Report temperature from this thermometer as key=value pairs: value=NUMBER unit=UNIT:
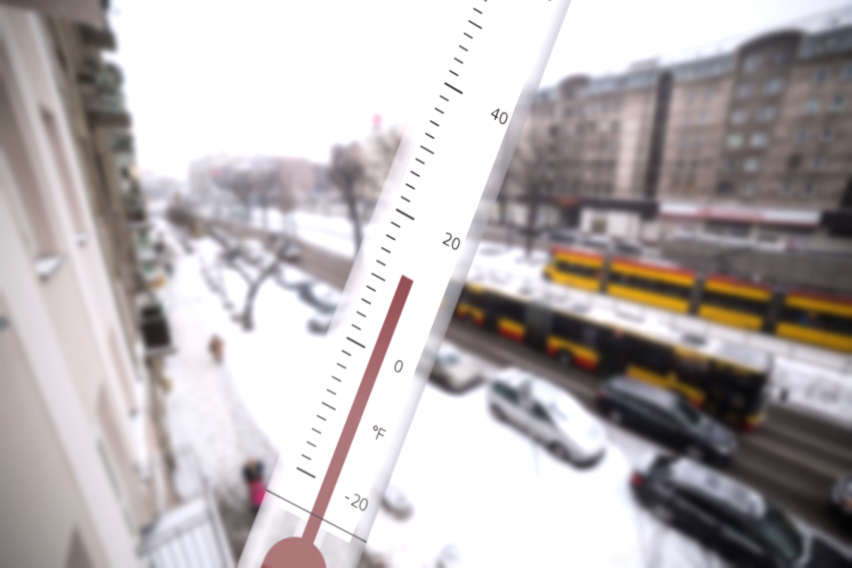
value=12 unit=°F
